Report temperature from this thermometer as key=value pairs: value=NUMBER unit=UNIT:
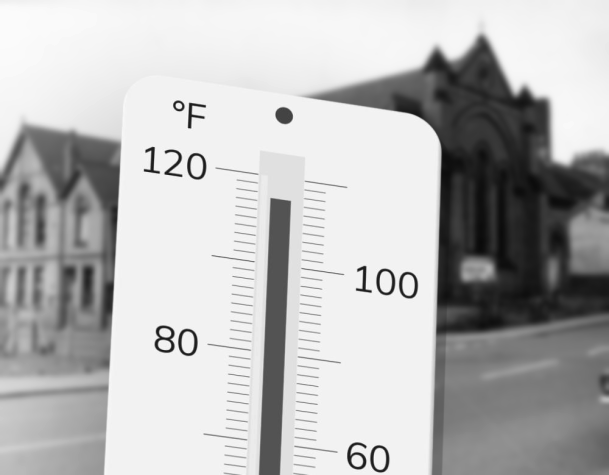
value=115 unit=°F
